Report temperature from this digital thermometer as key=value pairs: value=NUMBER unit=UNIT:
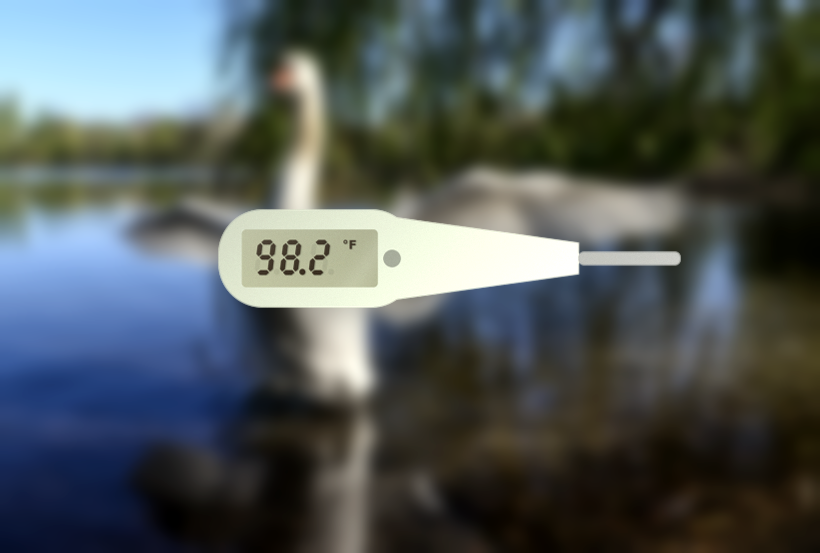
value=98.2 unit=°F
